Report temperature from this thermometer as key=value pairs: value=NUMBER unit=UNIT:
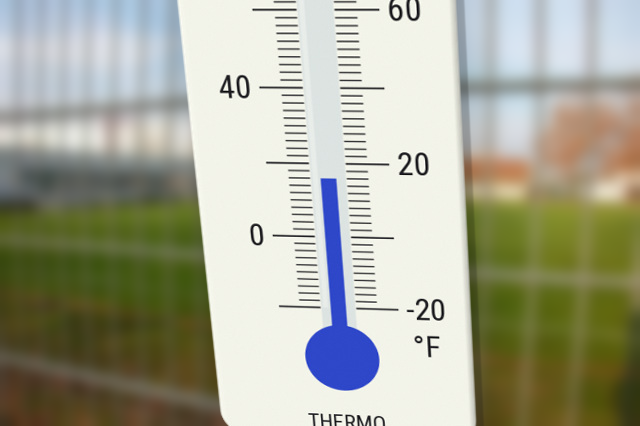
value=16 unit=°F
